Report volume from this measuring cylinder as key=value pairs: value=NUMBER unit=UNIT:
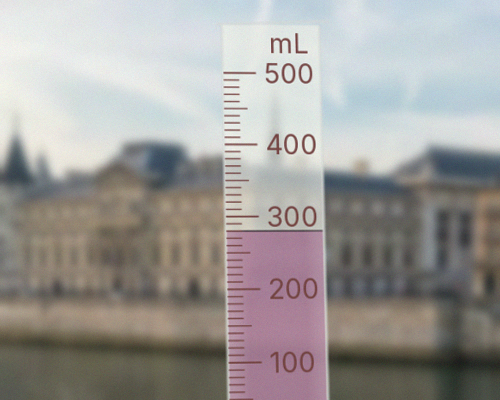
value=280 unit=mL
